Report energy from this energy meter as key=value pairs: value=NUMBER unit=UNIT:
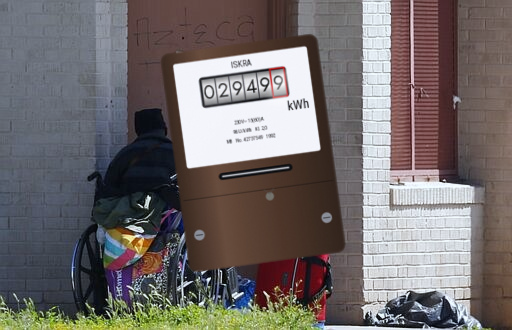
value=2949.9 unit=kWh
